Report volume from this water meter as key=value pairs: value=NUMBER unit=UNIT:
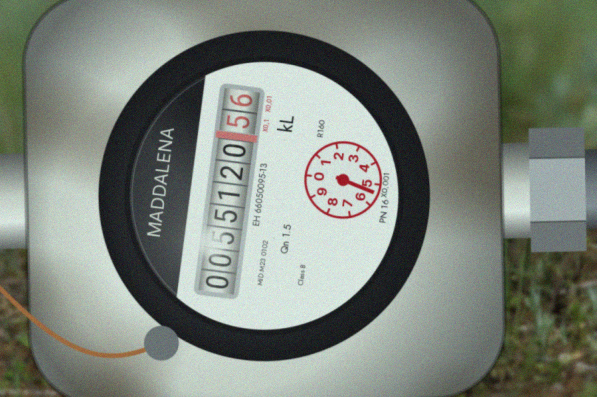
value=55120.565 unit=kL
